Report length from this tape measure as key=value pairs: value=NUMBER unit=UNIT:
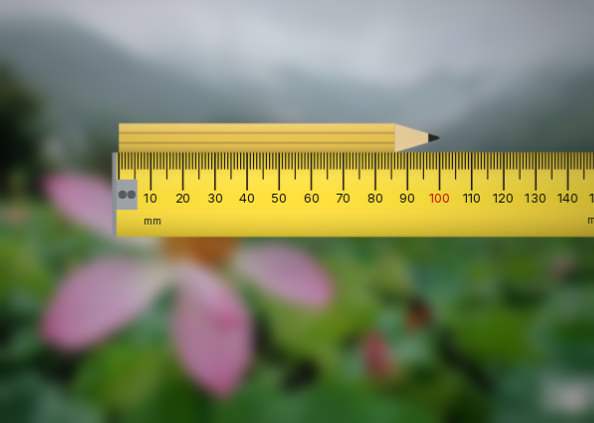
value=100 unit=mm
